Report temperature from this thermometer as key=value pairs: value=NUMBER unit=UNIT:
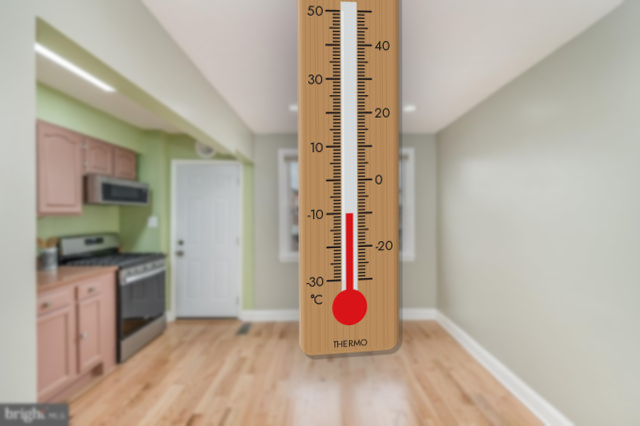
value=-10 unit=°C
